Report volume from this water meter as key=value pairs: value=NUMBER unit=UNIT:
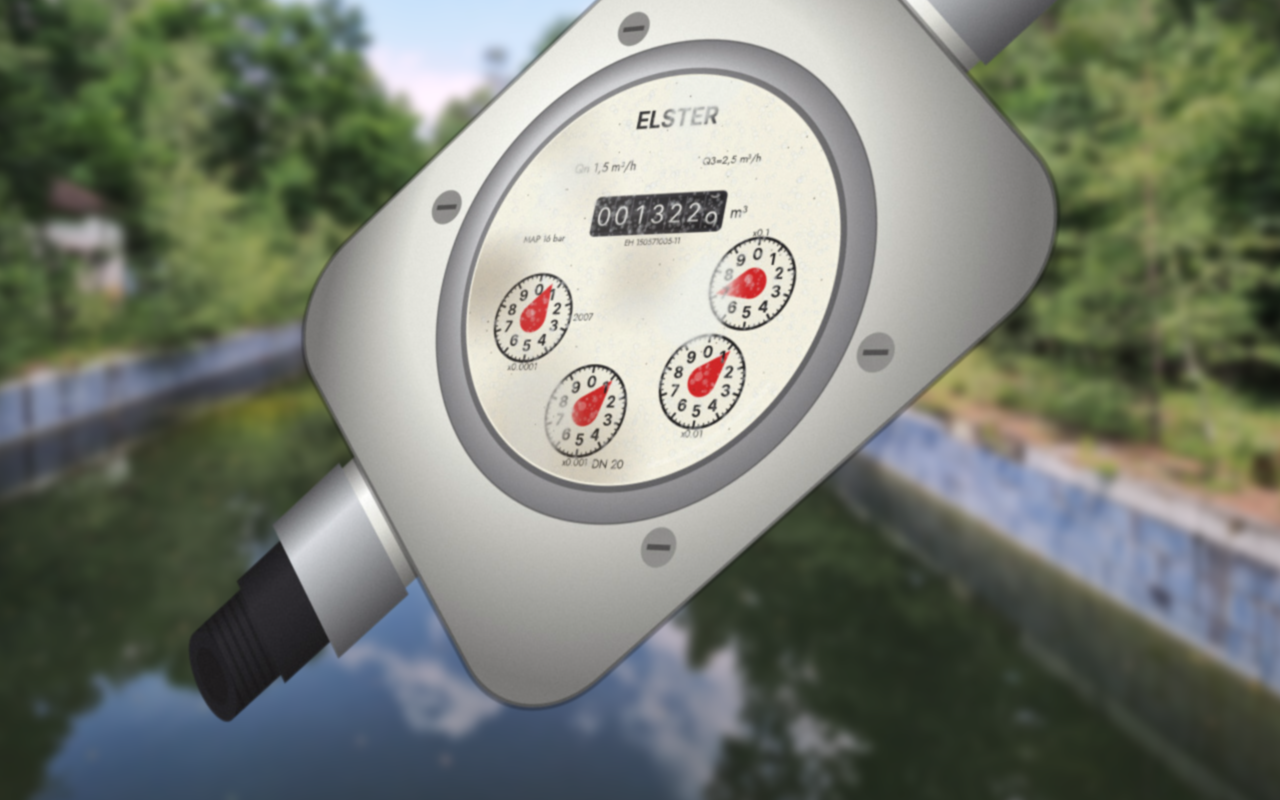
value=13228.7110 unit=m³
